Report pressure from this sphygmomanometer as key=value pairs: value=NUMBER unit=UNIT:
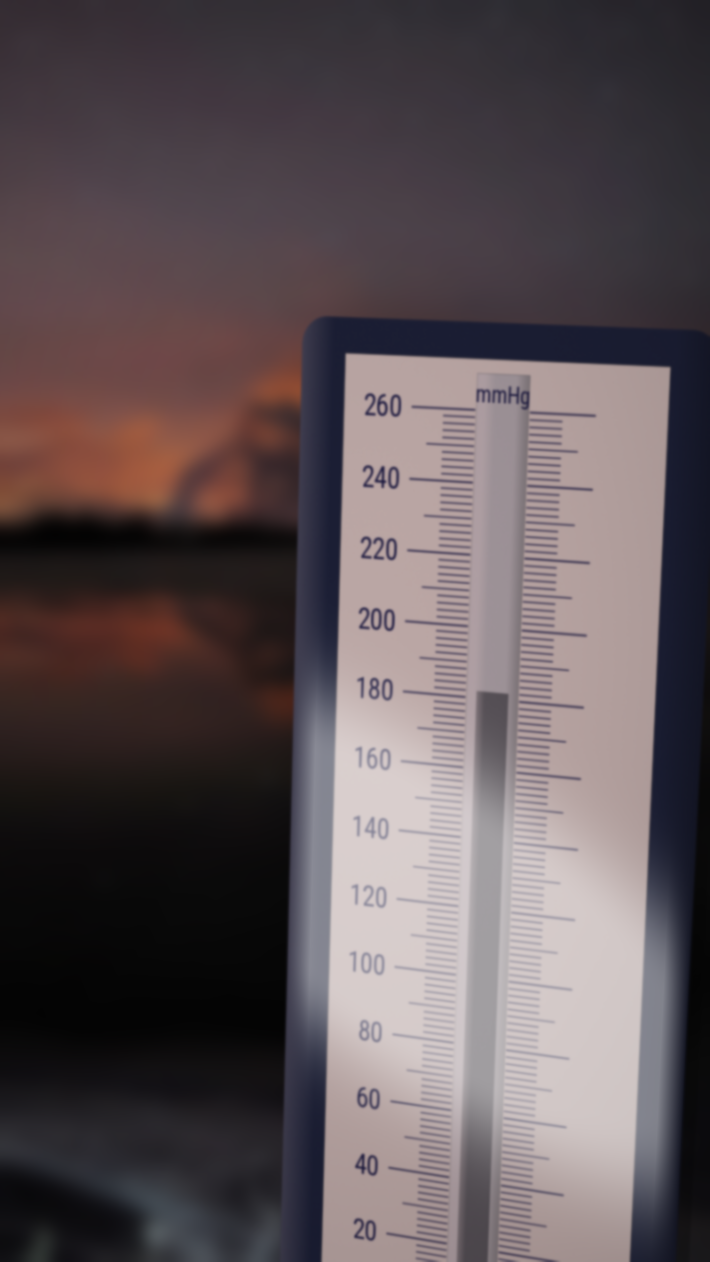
value=182 unit=mmHg
